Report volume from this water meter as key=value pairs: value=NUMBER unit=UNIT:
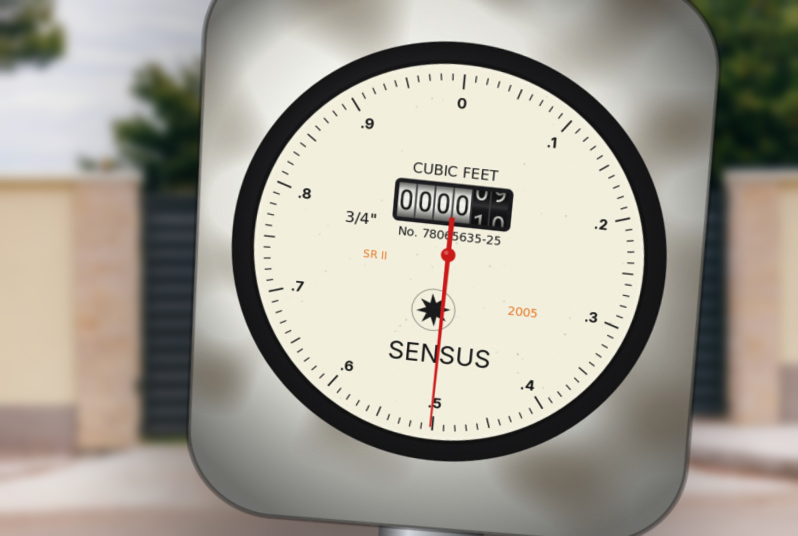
value=9.50 unit=ft³
